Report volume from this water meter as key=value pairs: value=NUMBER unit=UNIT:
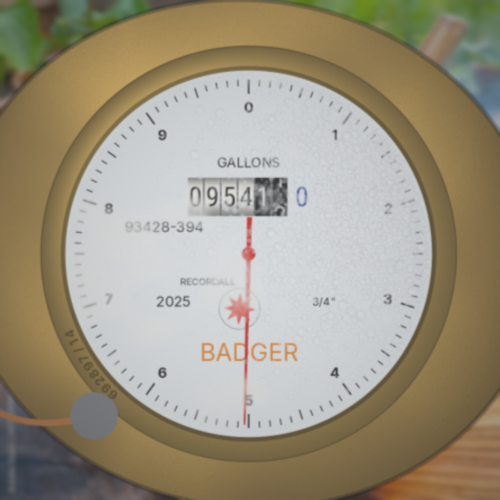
value=954115.0 unit=gal
